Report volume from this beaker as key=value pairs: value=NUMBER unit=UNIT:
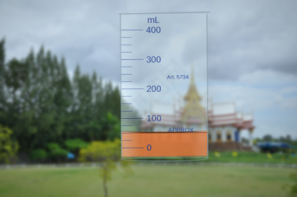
value=50 unit=mL
